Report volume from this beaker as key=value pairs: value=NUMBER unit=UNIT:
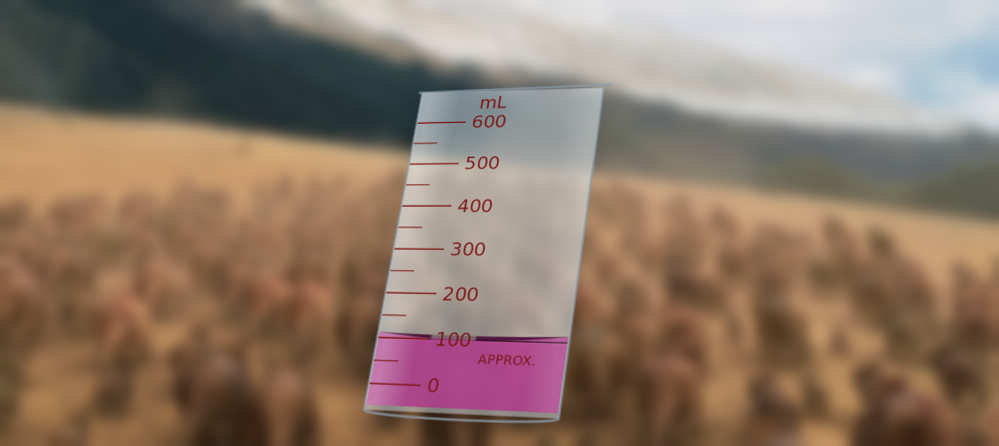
value=100 unit=mL
